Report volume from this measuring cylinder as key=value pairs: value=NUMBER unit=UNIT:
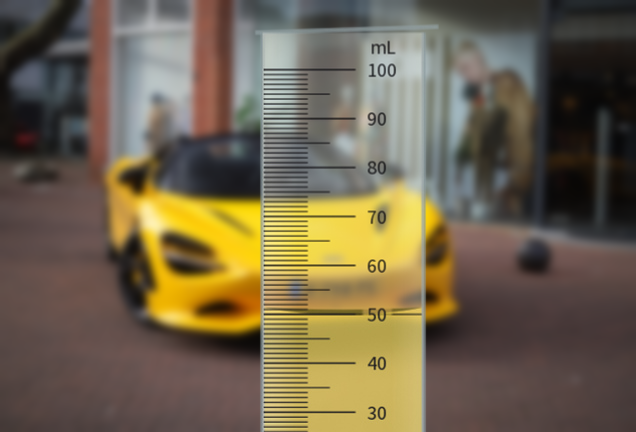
value=50 unit=mL
